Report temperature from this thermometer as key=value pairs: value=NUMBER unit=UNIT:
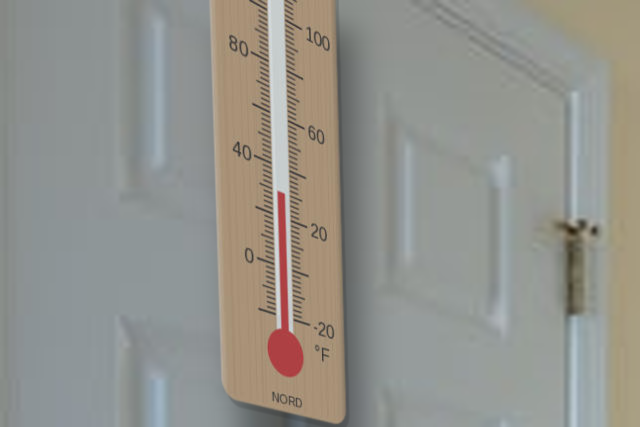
value=30 unit=°F
